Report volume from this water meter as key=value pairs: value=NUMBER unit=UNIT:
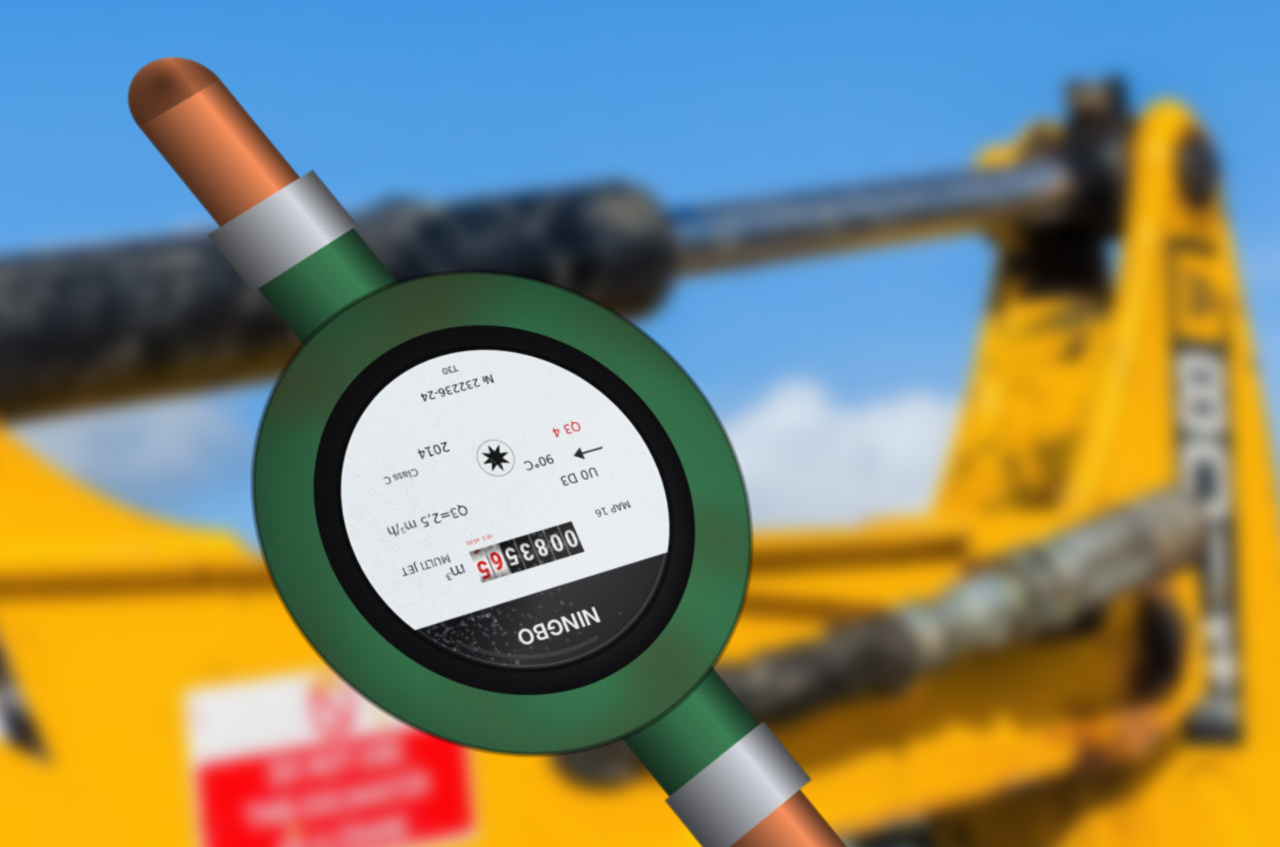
value=835.65 unit=m³
